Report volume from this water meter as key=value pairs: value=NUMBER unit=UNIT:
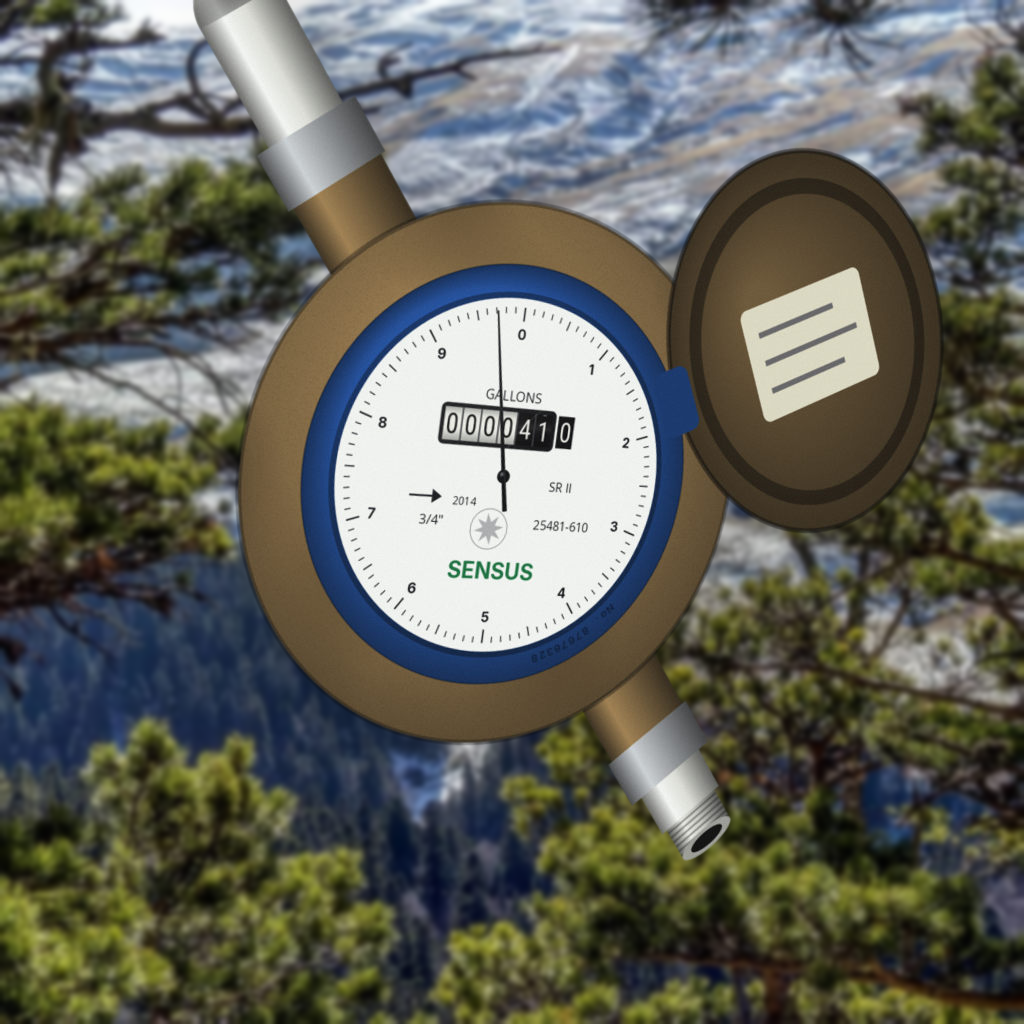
value=409.7 unit=gal
